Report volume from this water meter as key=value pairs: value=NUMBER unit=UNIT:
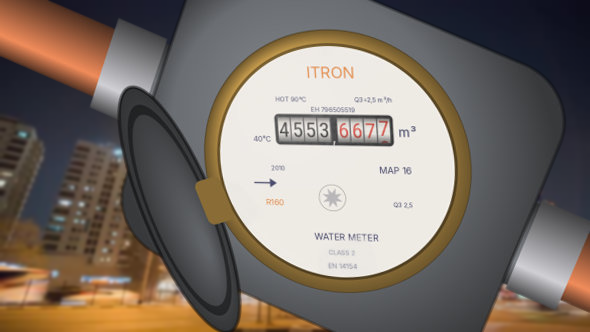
value=4553.6677 unit=m³
